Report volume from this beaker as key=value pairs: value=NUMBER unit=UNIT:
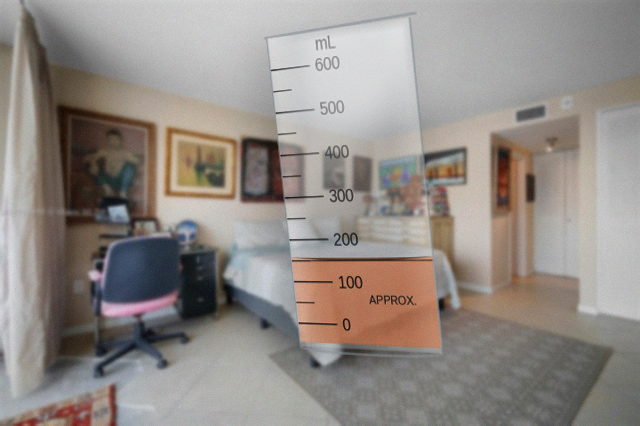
value=150 unit=mL
